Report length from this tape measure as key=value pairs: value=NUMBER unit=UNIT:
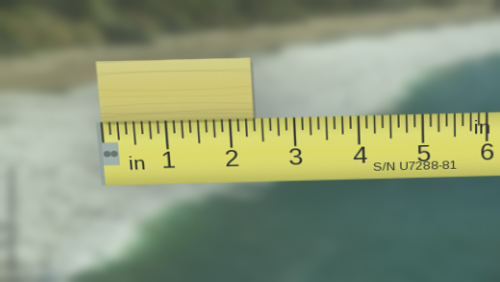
value=2.375 unit=in
